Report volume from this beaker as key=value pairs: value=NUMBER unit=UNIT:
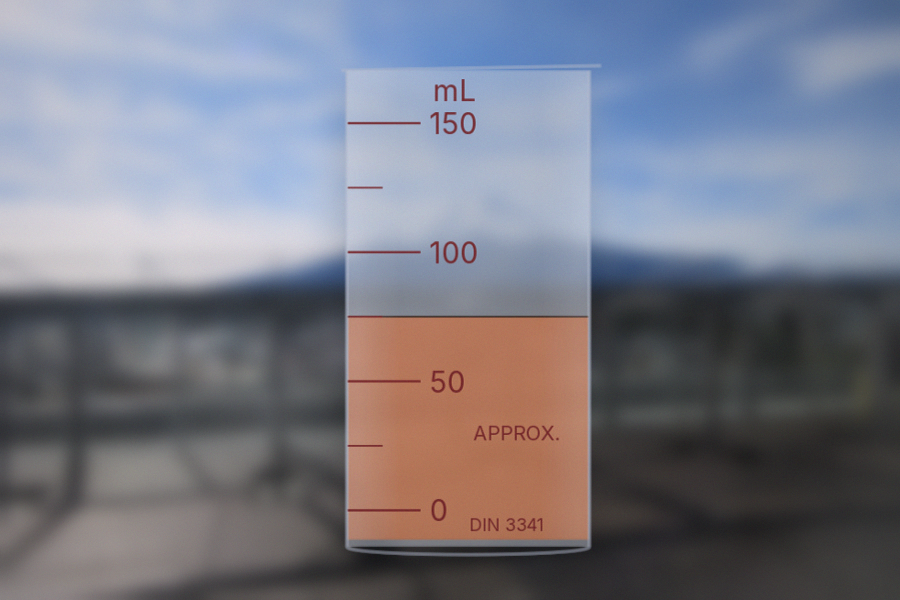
value=75 unit=mL
